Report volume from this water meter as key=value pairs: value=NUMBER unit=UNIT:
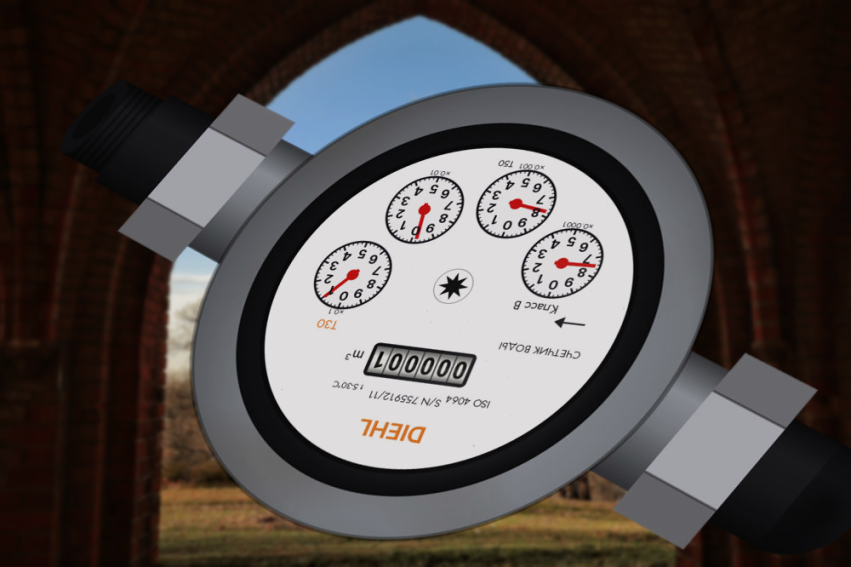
value=1.0977 unit=m³
